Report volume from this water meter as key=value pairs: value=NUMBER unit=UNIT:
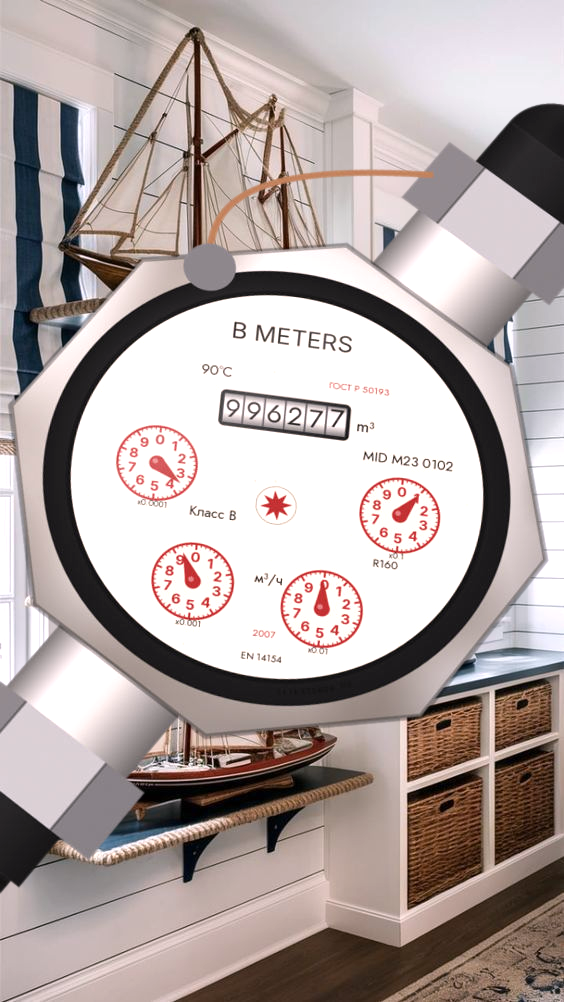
value=996277.0993 unit=m³
